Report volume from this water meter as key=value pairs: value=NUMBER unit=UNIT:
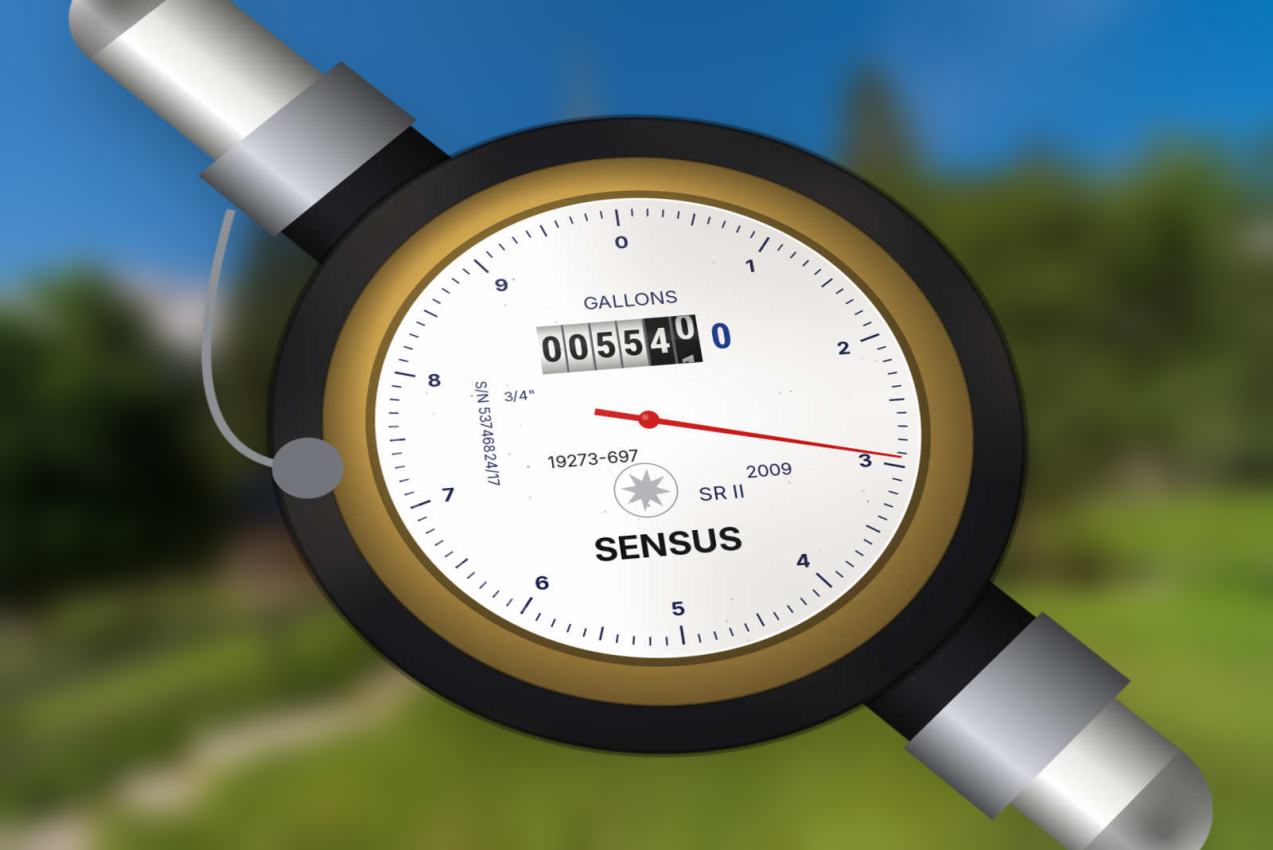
value=55402.9 unit=gal
